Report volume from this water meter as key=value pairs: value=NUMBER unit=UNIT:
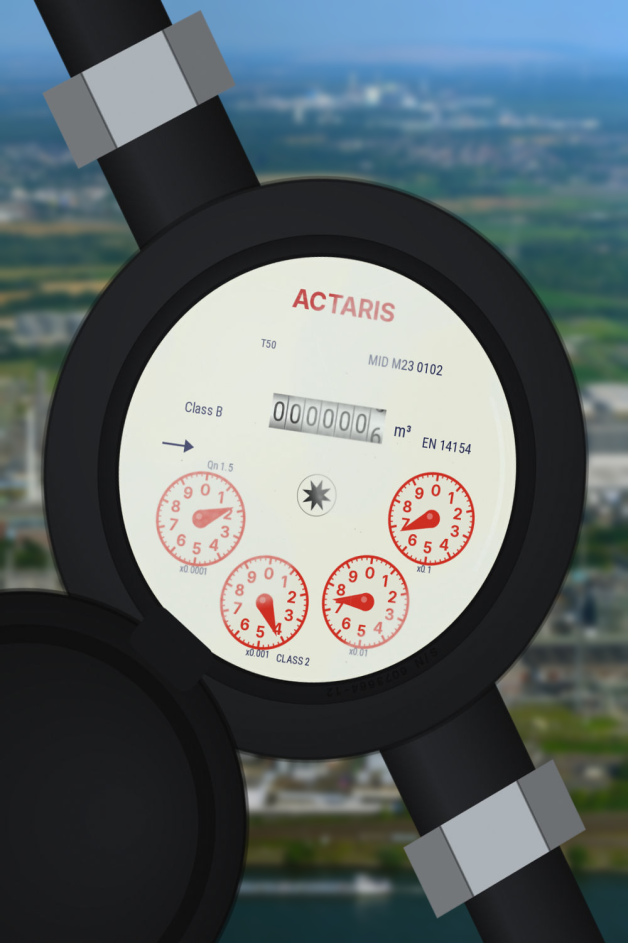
value=5.6741 unit=m³
